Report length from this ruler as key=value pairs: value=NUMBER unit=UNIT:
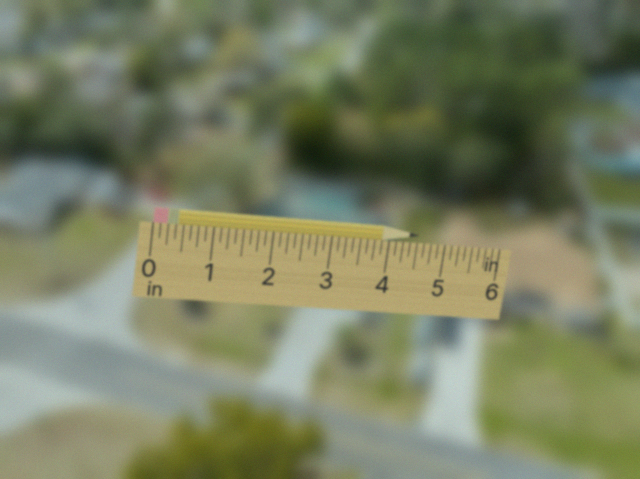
value=4.5 unit=in
